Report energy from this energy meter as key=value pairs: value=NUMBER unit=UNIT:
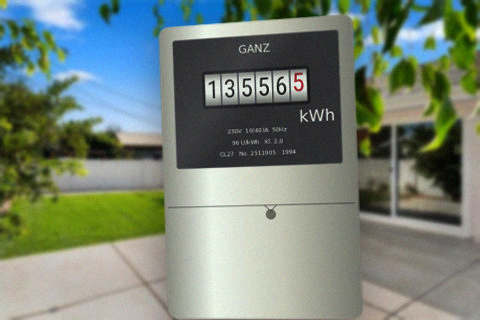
value=13556.5 unit=kWh
